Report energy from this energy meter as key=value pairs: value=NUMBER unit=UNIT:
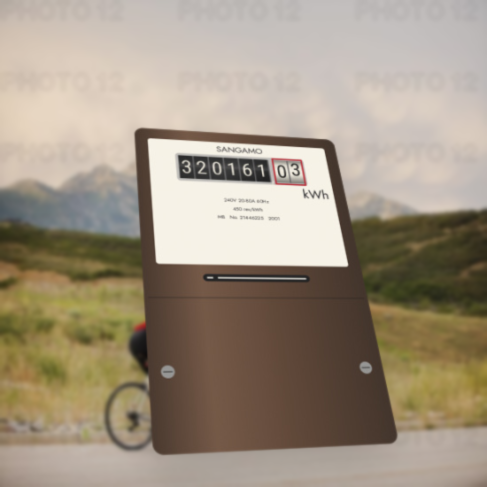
value=320161.03 unit=kWh
